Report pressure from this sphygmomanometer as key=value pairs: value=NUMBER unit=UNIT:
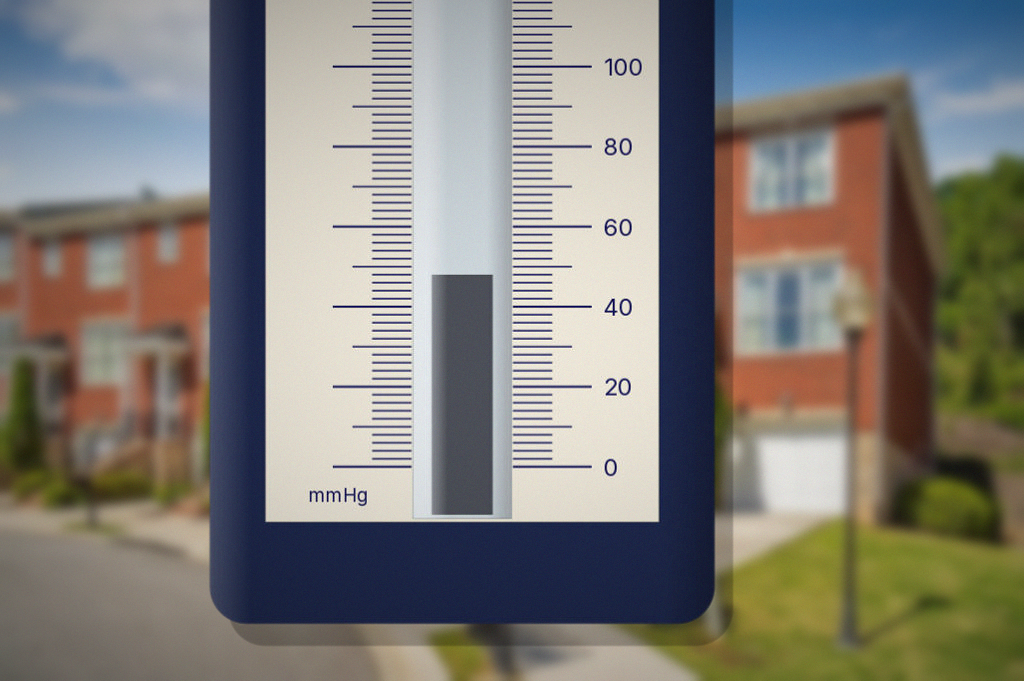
value=48 unit=mmHg
